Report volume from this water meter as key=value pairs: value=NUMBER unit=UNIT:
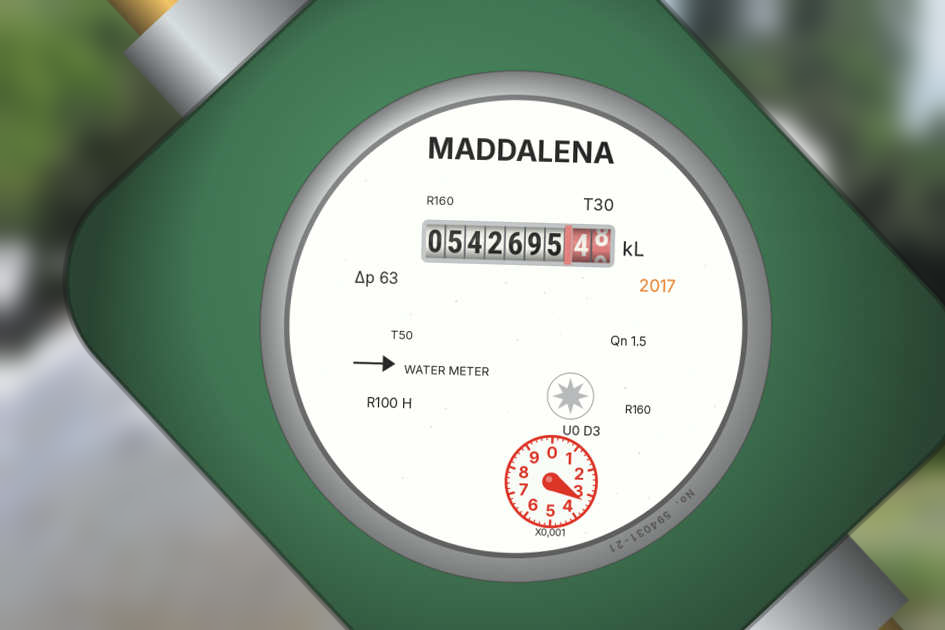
value=542695.483 unit=kL
